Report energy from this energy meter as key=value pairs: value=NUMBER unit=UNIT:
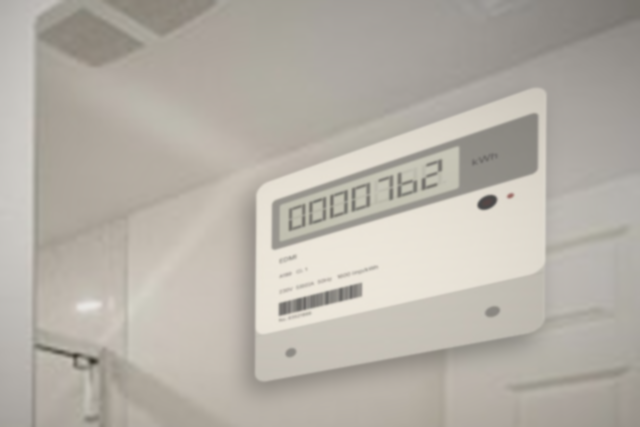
value=762 unit=kWh
